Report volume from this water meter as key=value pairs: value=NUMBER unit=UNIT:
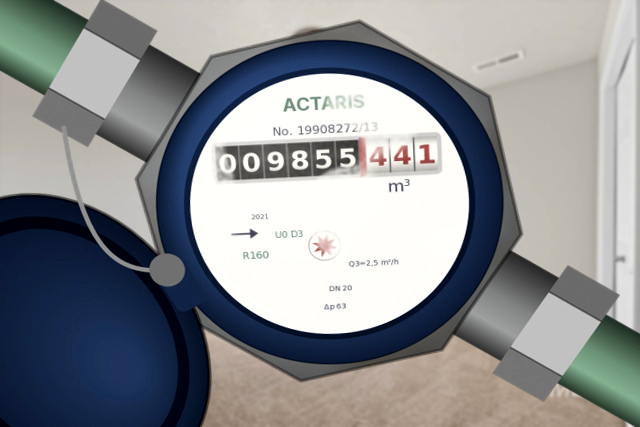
value=9855.441 unit=m³
